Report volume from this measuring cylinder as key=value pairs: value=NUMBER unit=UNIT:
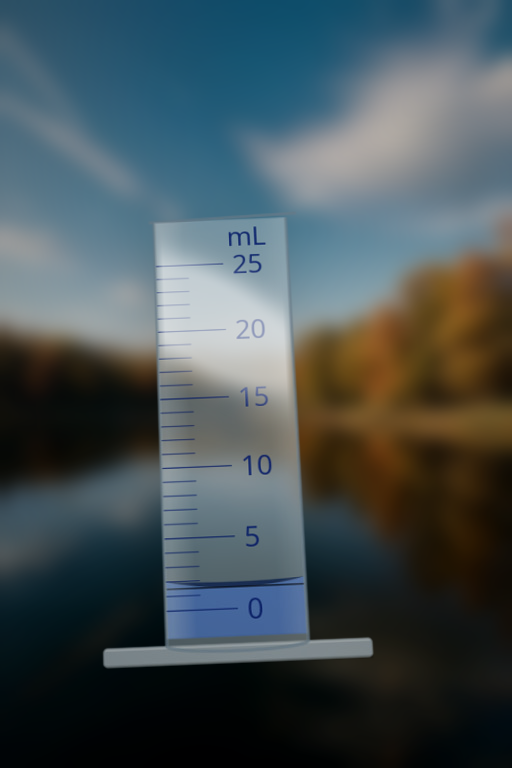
value=1.5 unit=mL
